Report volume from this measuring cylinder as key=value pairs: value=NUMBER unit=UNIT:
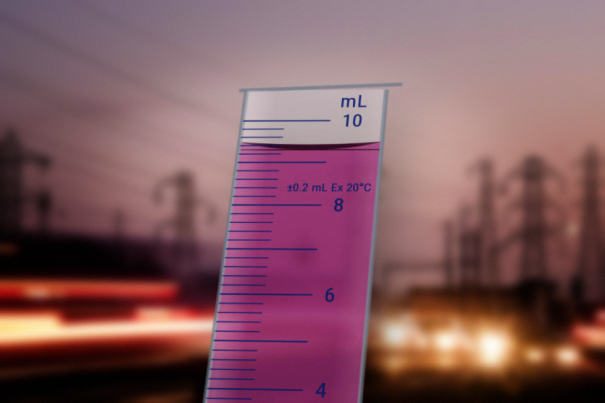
value=9.3 unit=mL
